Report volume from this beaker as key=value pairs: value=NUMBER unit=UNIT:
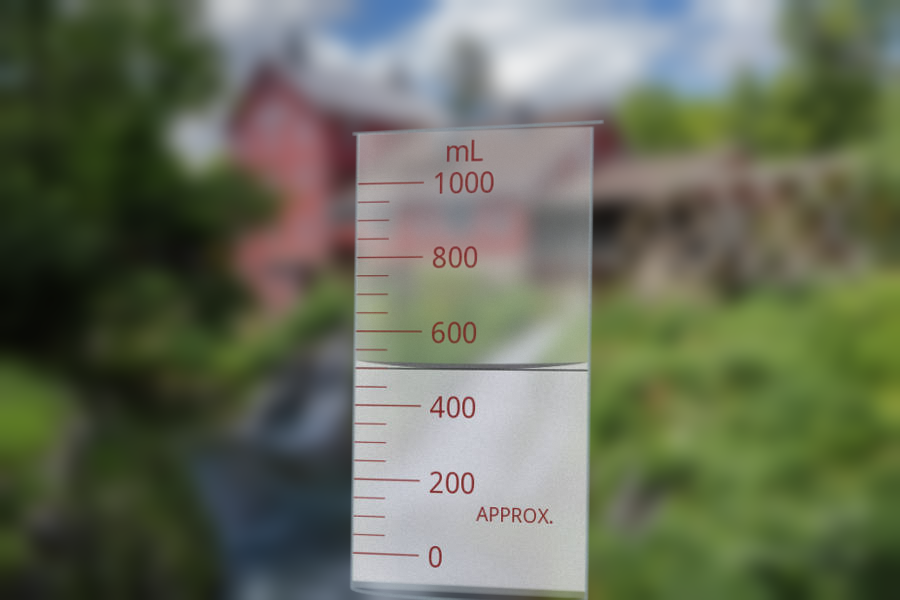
value=500 unit=mL
